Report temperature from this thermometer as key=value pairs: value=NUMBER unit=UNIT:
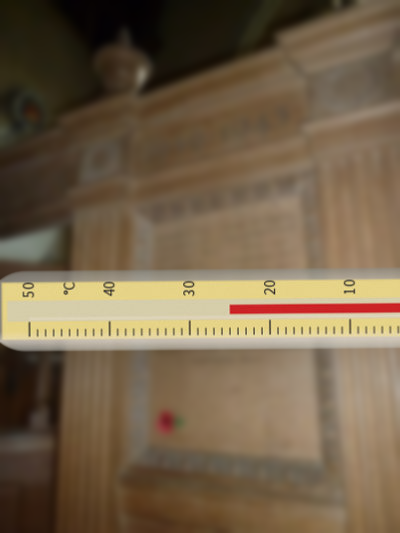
value=25 unit=°C
